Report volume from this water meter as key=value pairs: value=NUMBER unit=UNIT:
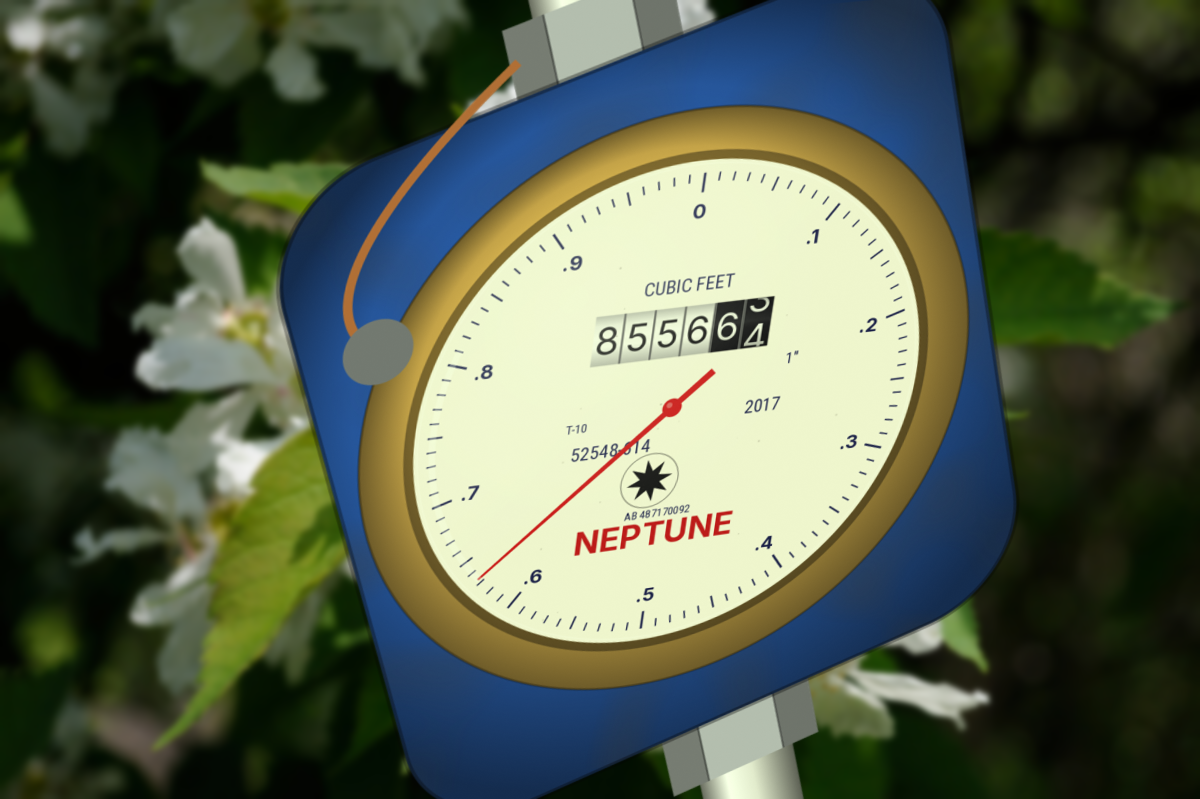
value=855663.63 unit=ft³
